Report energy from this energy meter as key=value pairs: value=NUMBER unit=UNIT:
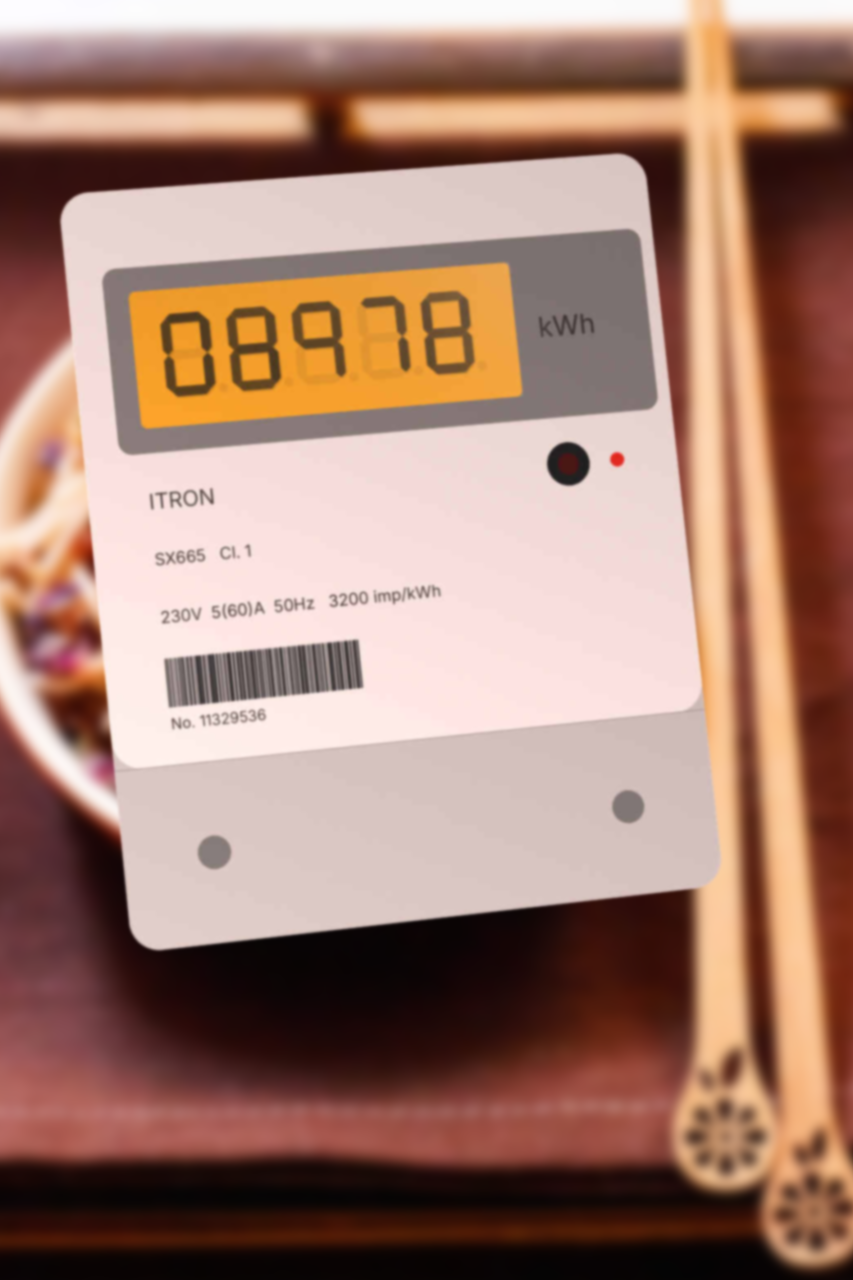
value=8978 unit=kWh
